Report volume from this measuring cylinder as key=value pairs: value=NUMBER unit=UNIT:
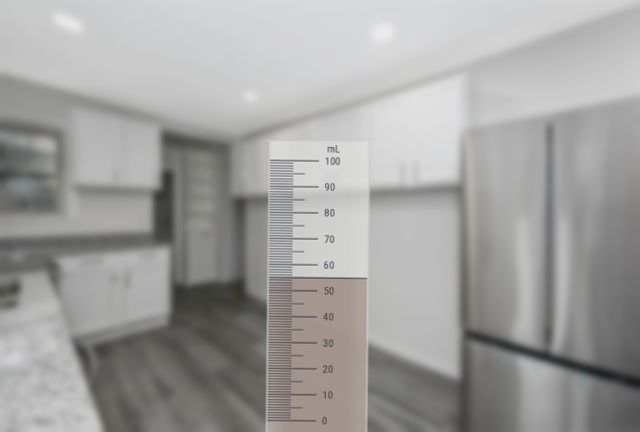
value=55 unit=mL
